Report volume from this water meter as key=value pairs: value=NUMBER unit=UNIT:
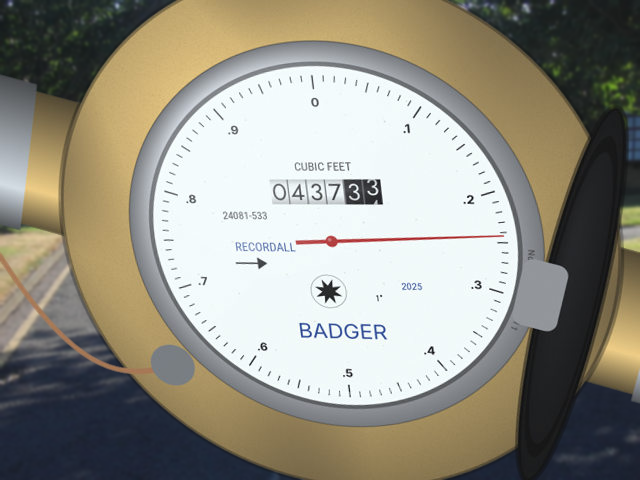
value=43733.24 unit=ft³
